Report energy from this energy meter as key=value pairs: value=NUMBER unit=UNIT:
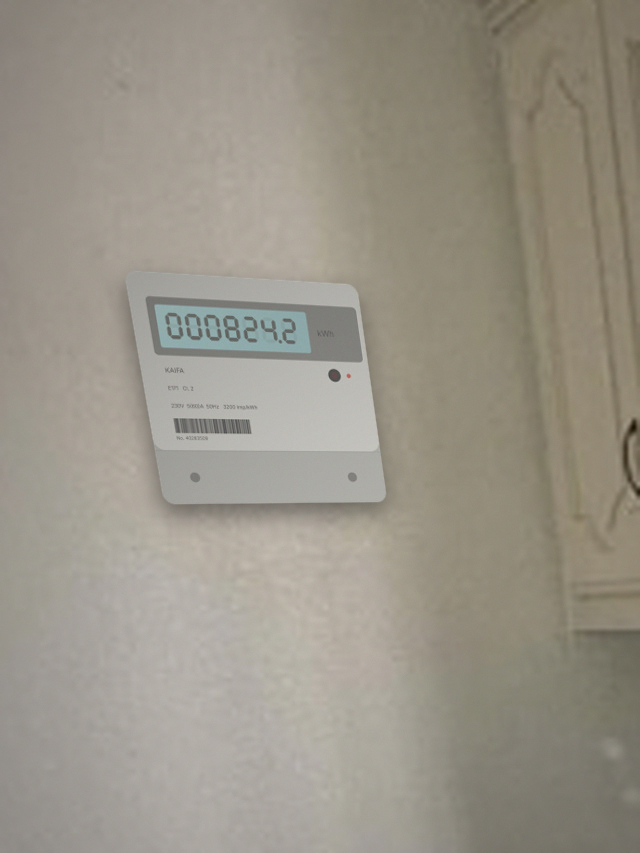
value=824.2 unit=kWh
